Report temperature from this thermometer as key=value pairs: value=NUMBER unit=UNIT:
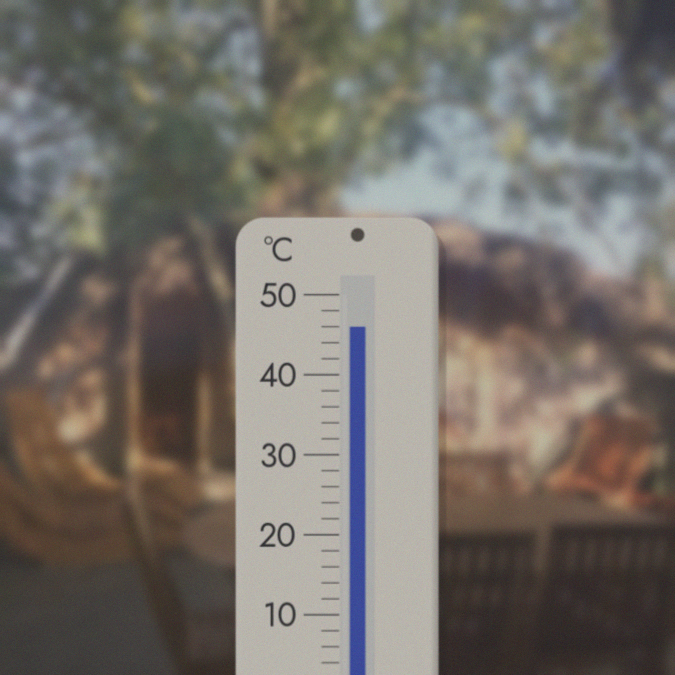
value=46 unit=°C
